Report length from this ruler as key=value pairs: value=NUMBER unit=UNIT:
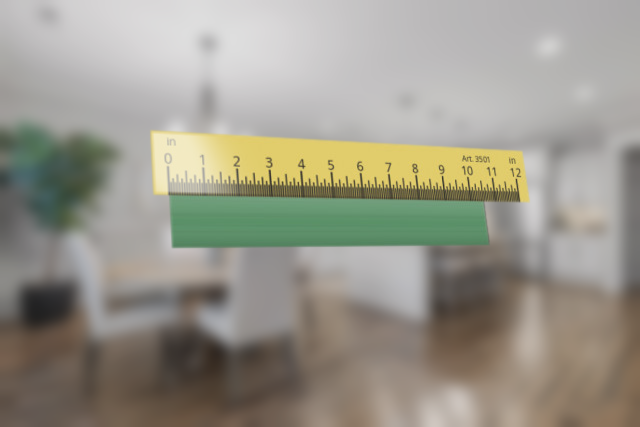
value=10.5 unit=in
